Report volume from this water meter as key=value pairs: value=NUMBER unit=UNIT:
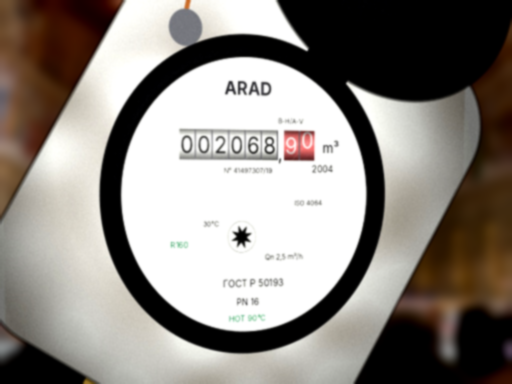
value=2068.90 unit=m³
